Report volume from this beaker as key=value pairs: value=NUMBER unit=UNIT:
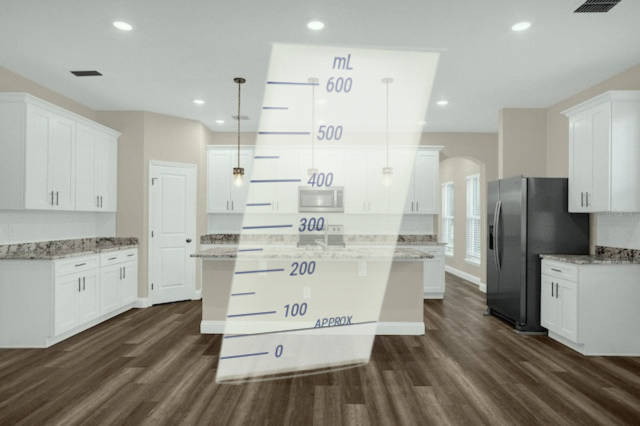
value=50 unit=mL
